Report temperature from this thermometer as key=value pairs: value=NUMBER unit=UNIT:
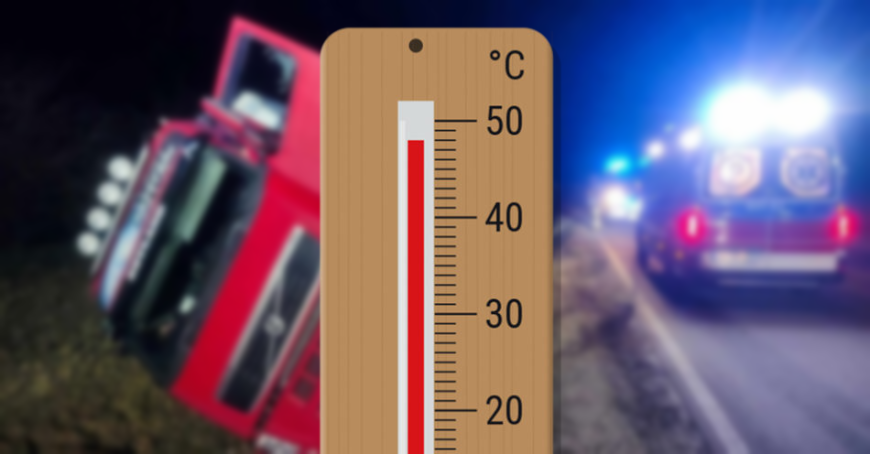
value=48 unit=°C
